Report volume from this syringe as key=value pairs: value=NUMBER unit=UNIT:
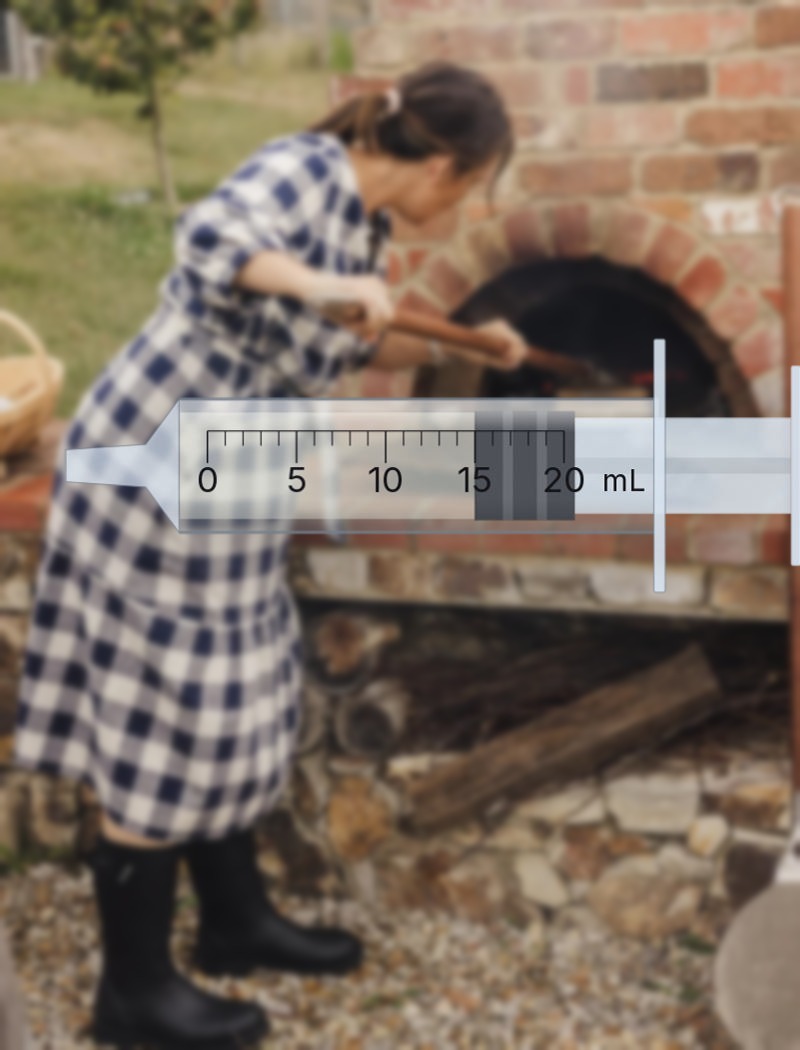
value=15 unit=mL
